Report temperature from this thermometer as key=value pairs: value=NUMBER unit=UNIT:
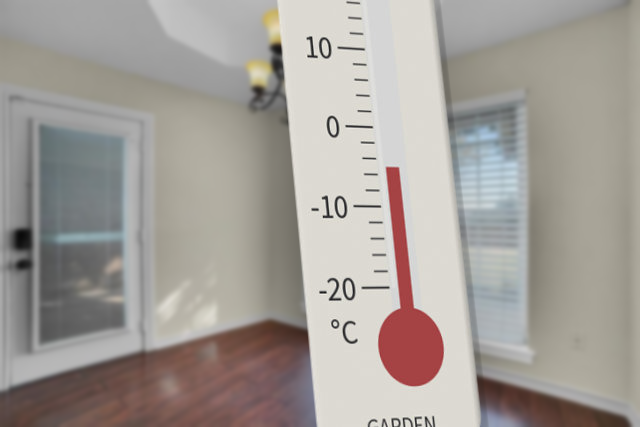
value=-5 unit=°C
